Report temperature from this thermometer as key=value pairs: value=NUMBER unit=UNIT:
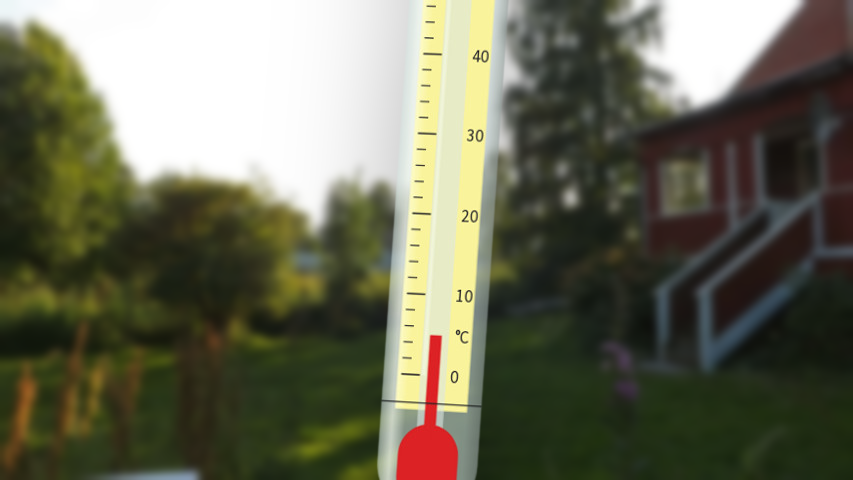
value=5 unit=°C
